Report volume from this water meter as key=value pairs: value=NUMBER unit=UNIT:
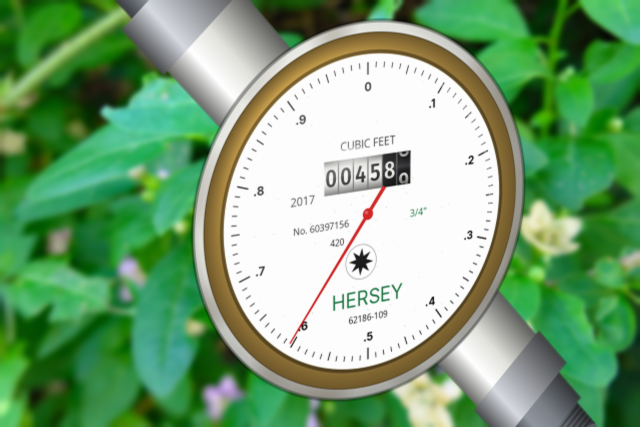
value=4588.60 unit=ft³
